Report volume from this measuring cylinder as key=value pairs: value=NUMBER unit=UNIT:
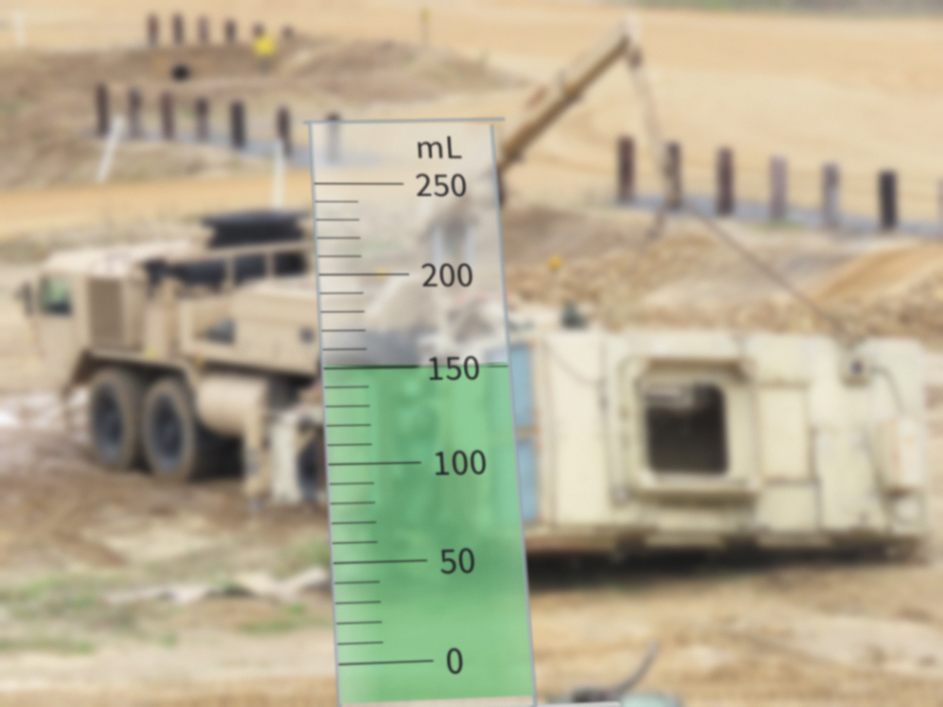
value=150 unit=mL
